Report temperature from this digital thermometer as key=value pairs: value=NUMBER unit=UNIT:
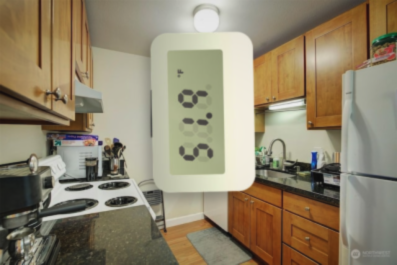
value=51.9 unit=°F
